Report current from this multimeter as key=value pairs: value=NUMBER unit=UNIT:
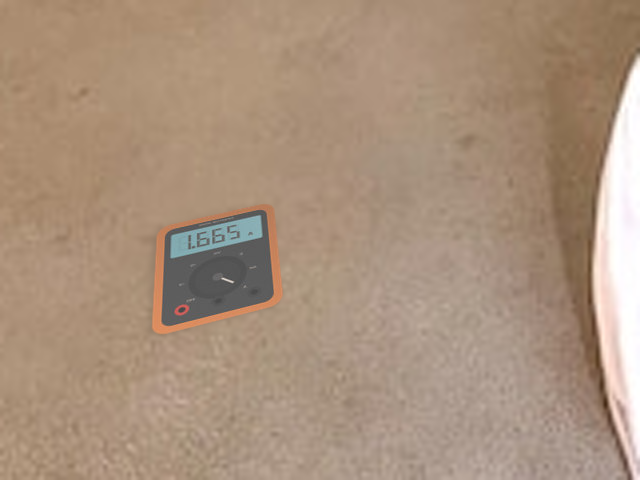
value=1.665 unit=A
